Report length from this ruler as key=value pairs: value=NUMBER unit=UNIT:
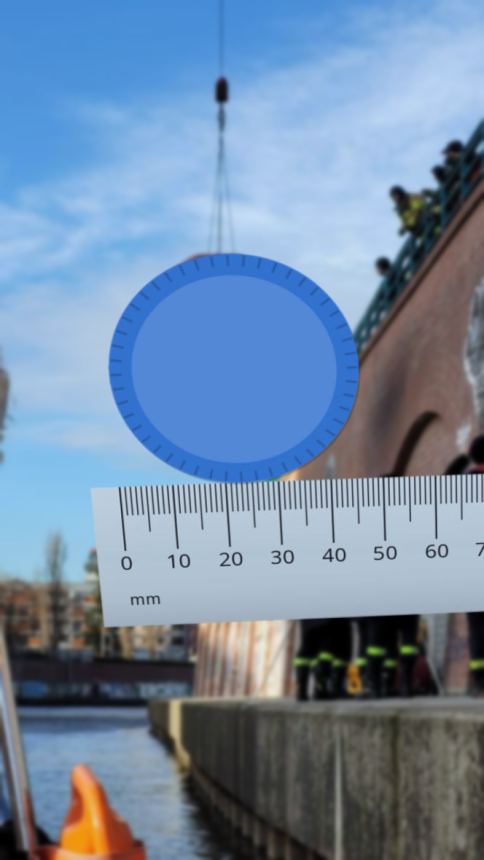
value=46 unit=mm
